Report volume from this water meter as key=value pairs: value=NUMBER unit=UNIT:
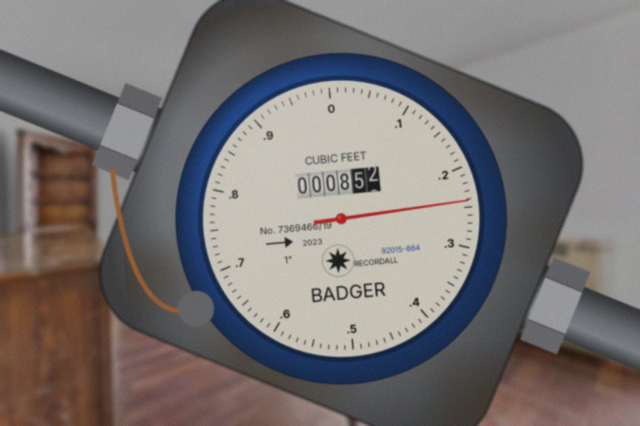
value=852.24 unit=ft³
